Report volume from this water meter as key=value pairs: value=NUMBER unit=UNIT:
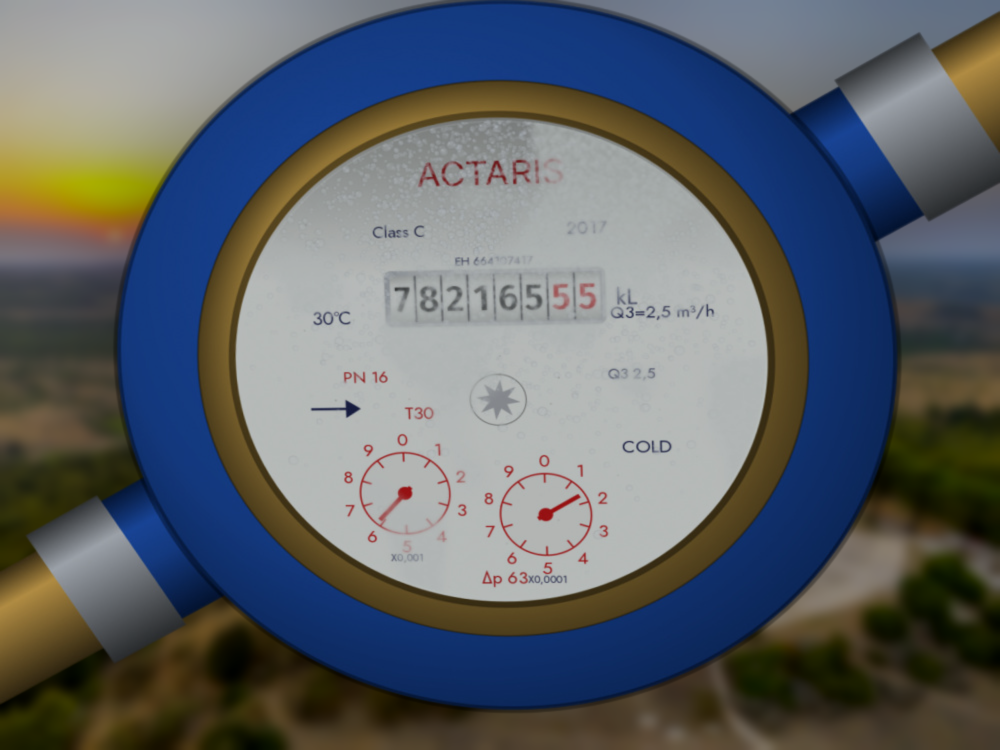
value=782165.5561 unit=kL
